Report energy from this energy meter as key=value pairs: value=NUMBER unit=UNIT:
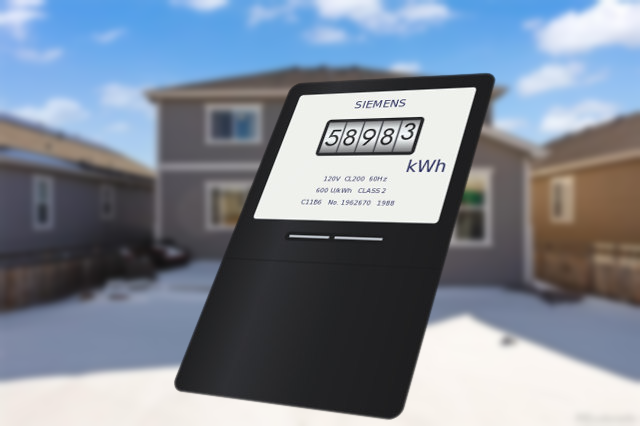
value=58983 unit=kWh
